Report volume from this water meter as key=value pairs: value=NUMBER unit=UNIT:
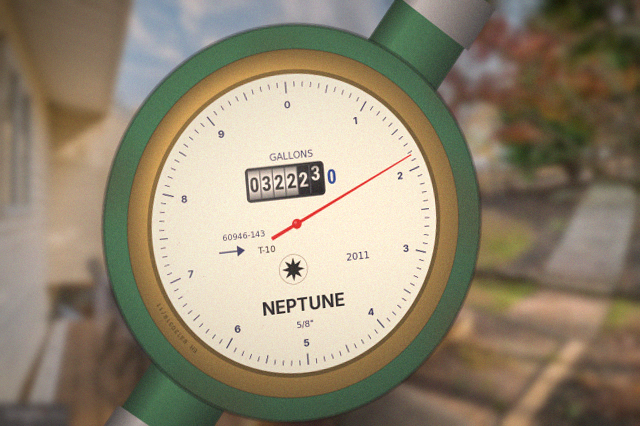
value=322231.8 unit=gal
